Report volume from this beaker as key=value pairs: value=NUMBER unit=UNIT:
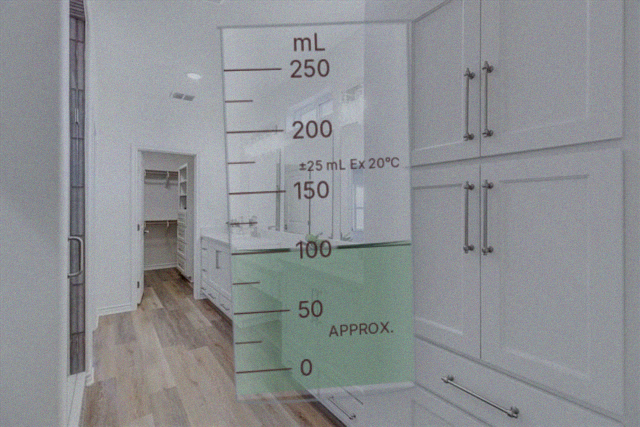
value=100 unit=mL
